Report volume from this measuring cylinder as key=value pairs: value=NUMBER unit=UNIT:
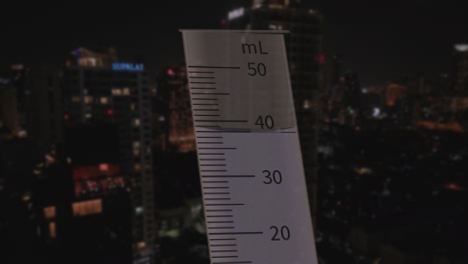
value=38 unit=mL
